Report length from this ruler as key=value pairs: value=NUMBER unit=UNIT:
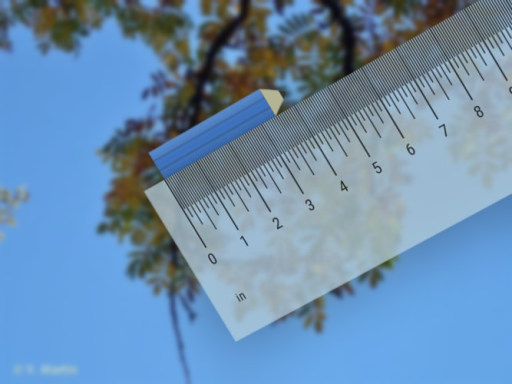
value=4 unit=in
